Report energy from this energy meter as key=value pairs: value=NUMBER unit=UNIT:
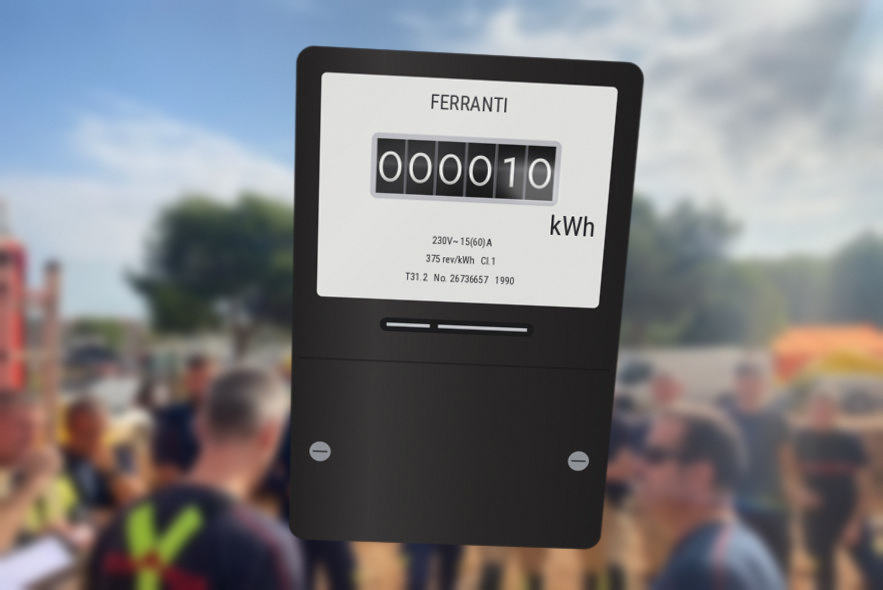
value=10 unit=kWh
